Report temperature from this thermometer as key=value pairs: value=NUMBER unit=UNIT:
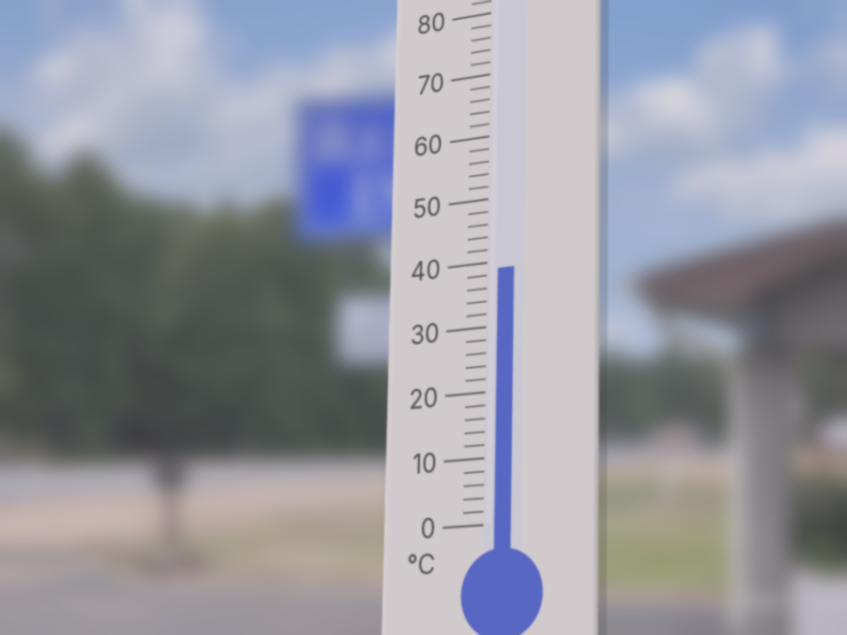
value=39 unit=°C
